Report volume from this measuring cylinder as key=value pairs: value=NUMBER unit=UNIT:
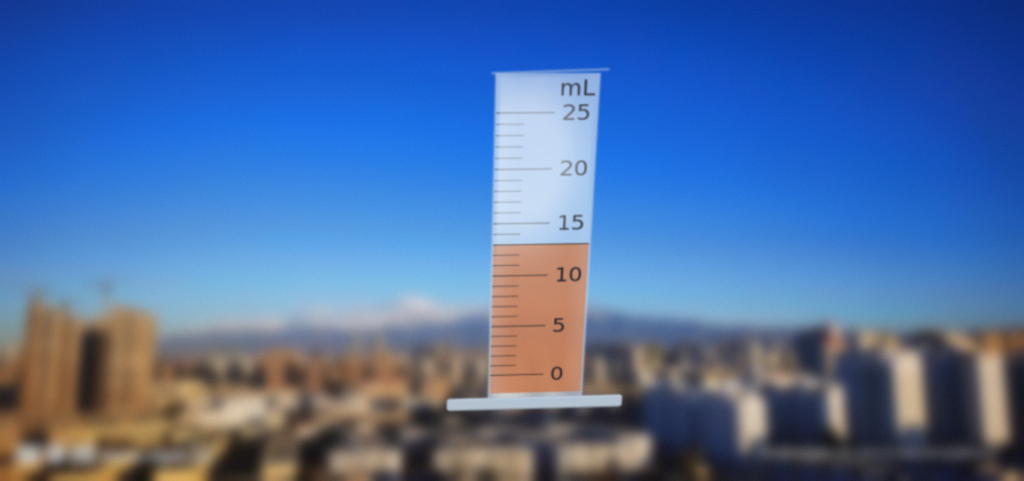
value=13 unit=mL
